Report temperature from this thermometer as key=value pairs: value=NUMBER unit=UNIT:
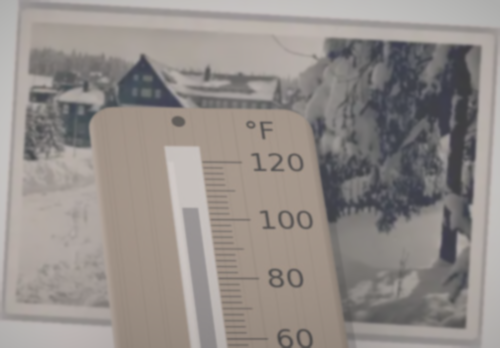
value=104 unit=°F
